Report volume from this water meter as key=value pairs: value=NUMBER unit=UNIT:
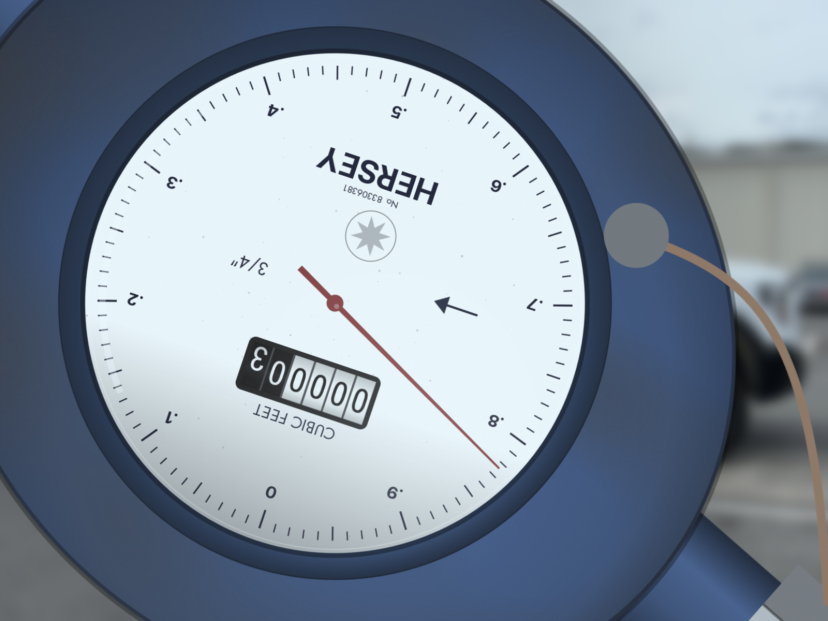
value=2.82 unit=ft³
